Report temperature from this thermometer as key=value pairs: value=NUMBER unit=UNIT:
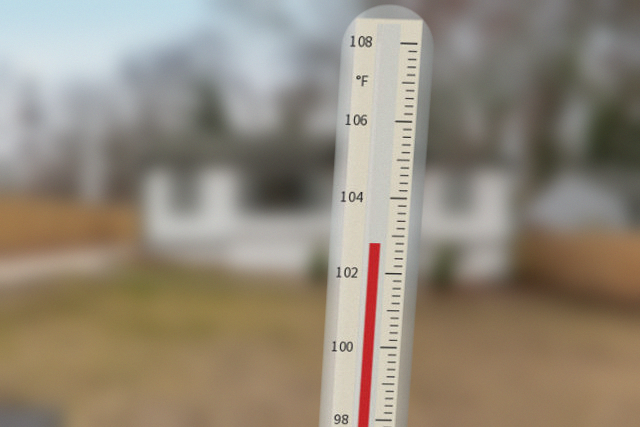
value=102.8 unit=°F
